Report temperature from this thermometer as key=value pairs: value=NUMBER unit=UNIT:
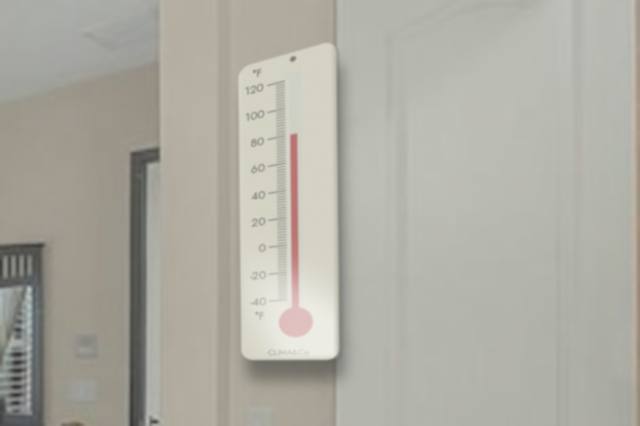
value=80 unit=°F
